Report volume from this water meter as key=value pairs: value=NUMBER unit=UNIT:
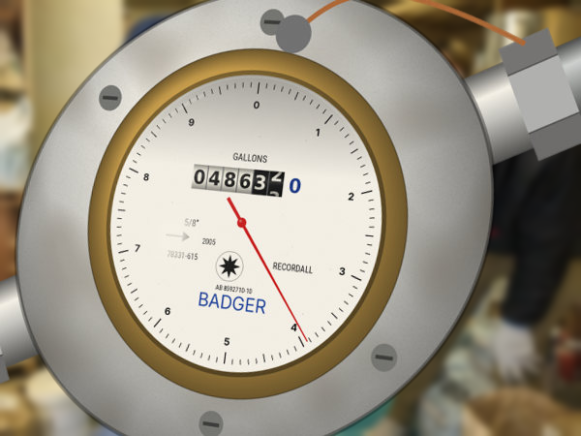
value=486323.9 unit=gal
